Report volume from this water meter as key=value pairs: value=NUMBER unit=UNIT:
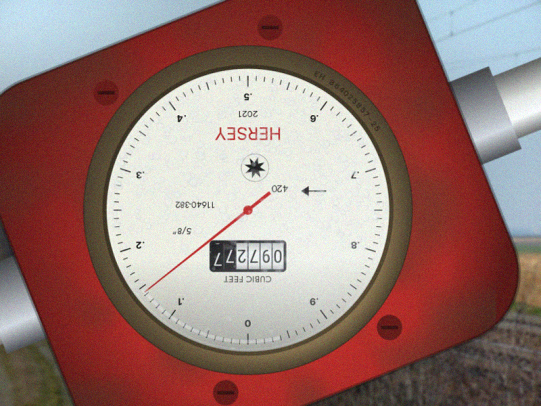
value=97277.14 unit=ft³
